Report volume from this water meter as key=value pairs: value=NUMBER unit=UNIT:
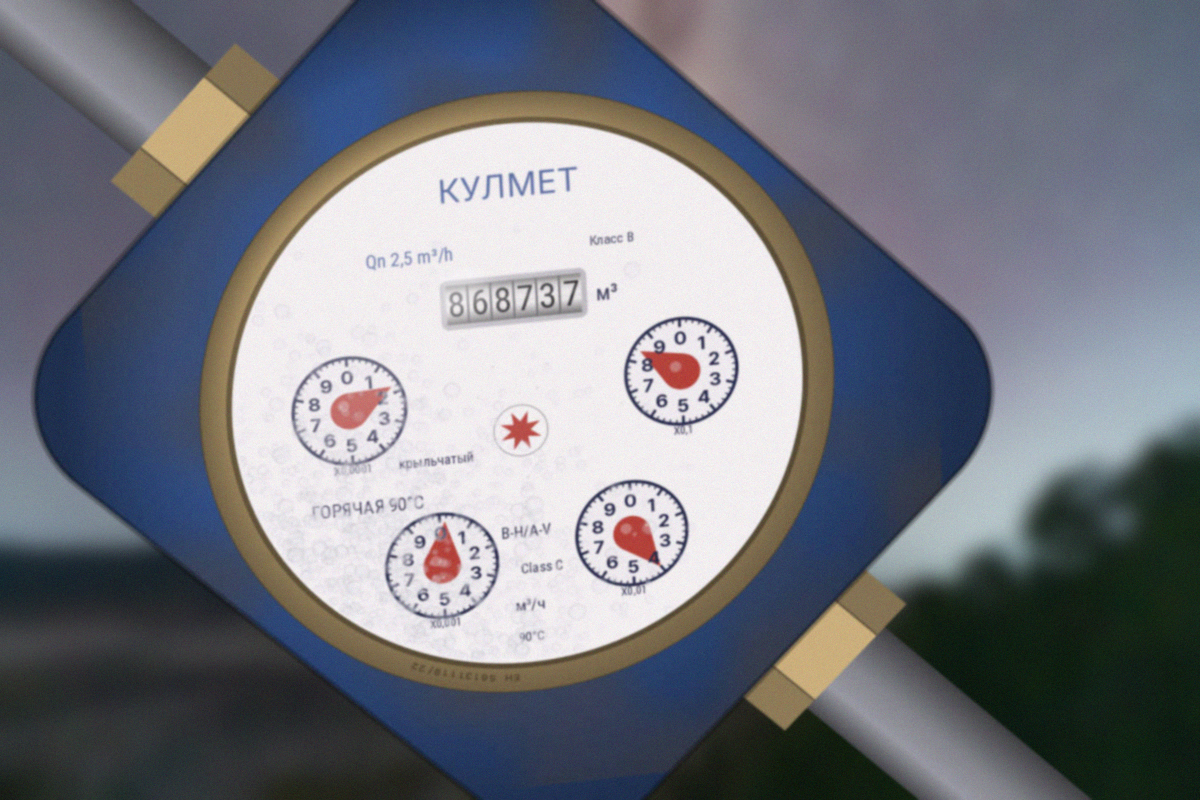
value=868737.8401 unit=m³
